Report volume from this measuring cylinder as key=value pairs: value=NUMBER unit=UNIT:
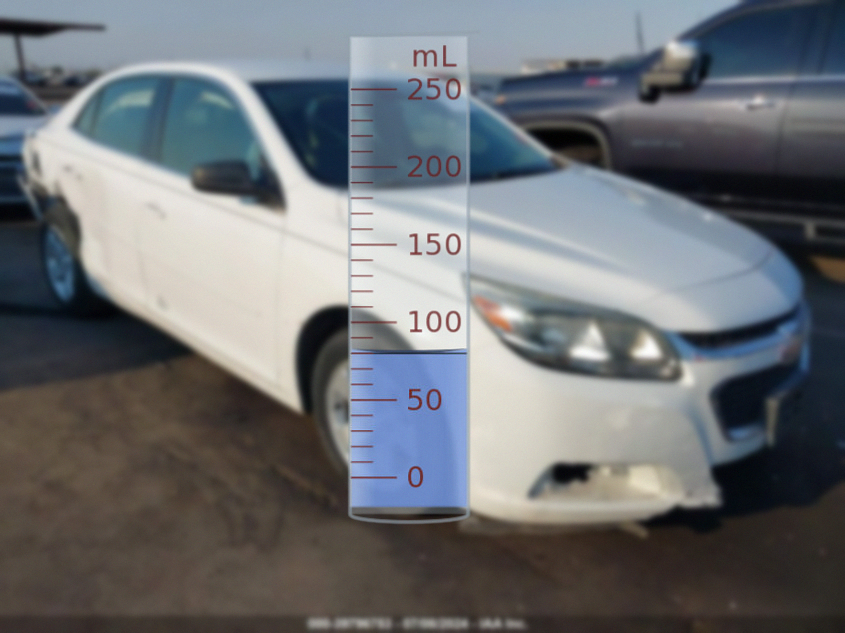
value=80 unit=mL
